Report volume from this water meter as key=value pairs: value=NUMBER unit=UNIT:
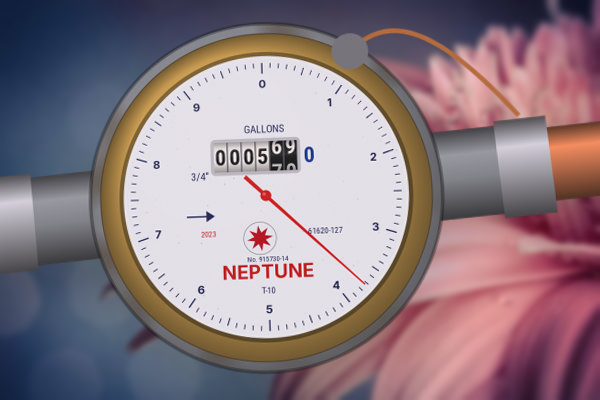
value=5693.7 unit=gal
